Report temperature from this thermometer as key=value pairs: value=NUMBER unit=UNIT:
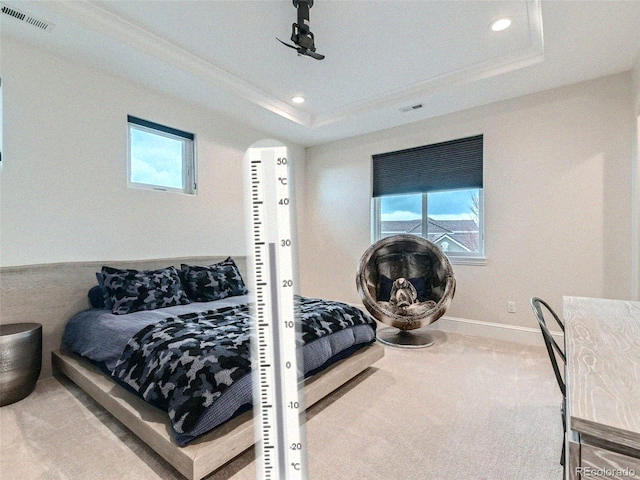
value=30 unit=°C
